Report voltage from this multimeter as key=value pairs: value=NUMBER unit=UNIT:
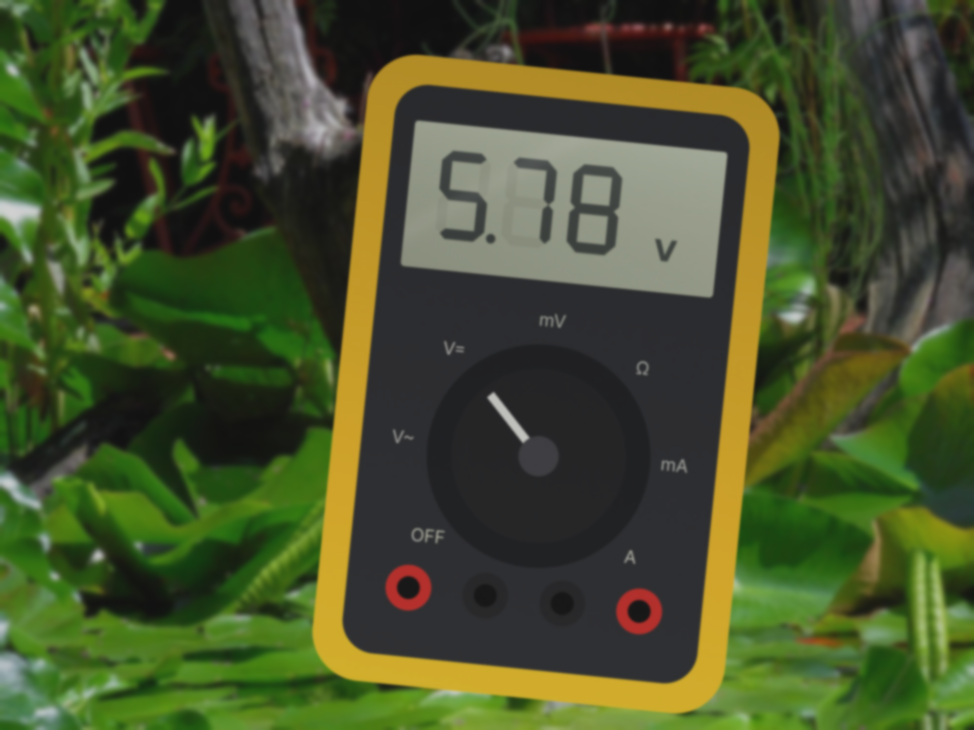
value=5.78 unit=V
